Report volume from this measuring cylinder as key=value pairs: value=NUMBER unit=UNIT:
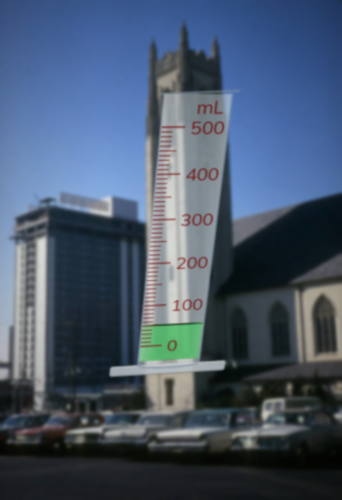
value=50 unit=mL
